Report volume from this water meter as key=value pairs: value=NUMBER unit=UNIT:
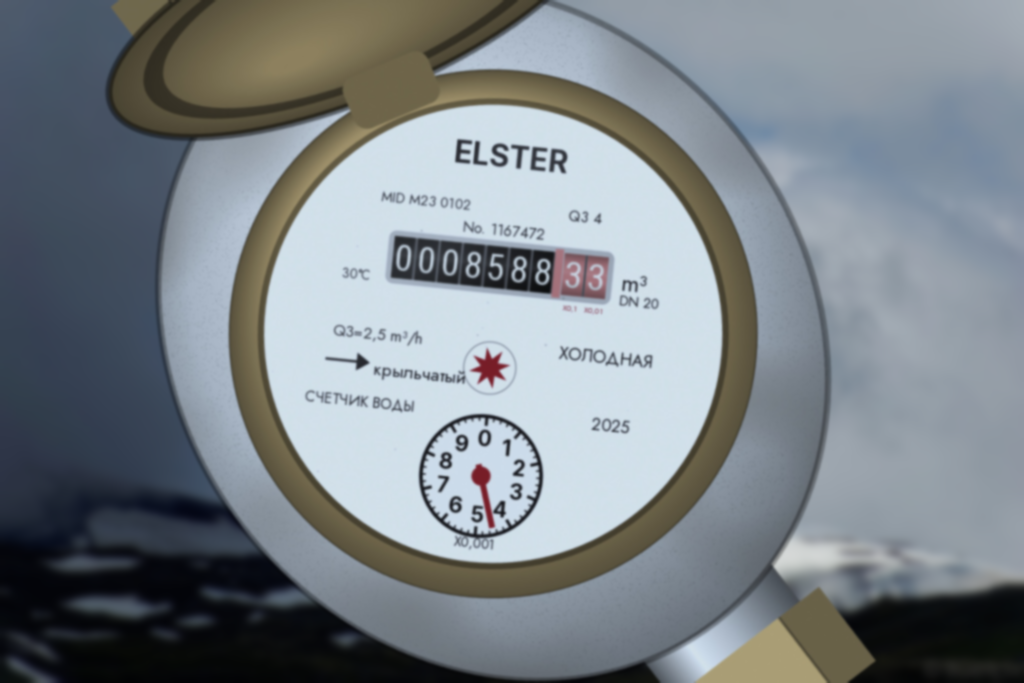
value=8588.334 unit=m³
